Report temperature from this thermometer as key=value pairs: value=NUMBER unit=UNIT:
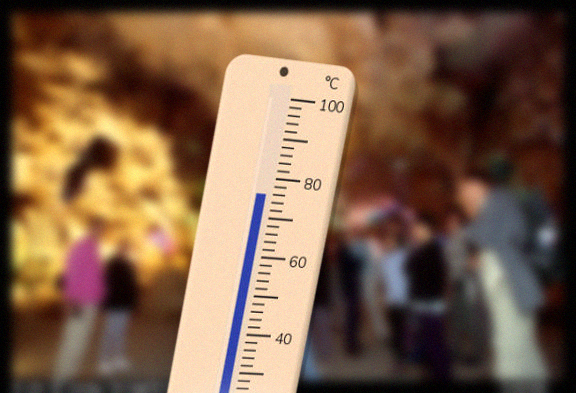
value=76 unit=°C
